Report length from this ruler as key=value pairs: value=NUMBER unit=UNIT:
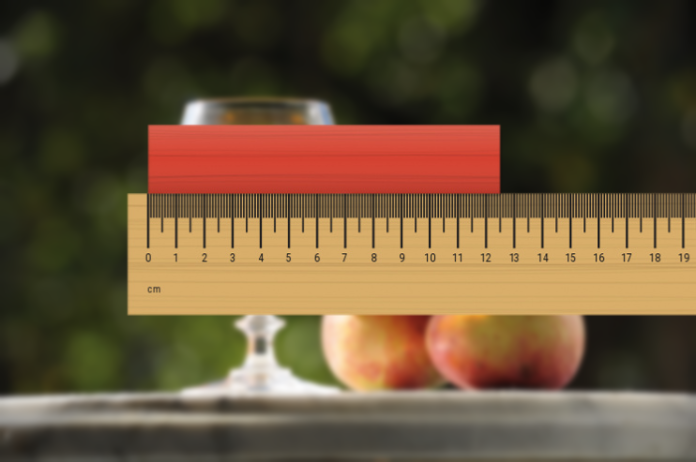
value=12.5 unit=cm
